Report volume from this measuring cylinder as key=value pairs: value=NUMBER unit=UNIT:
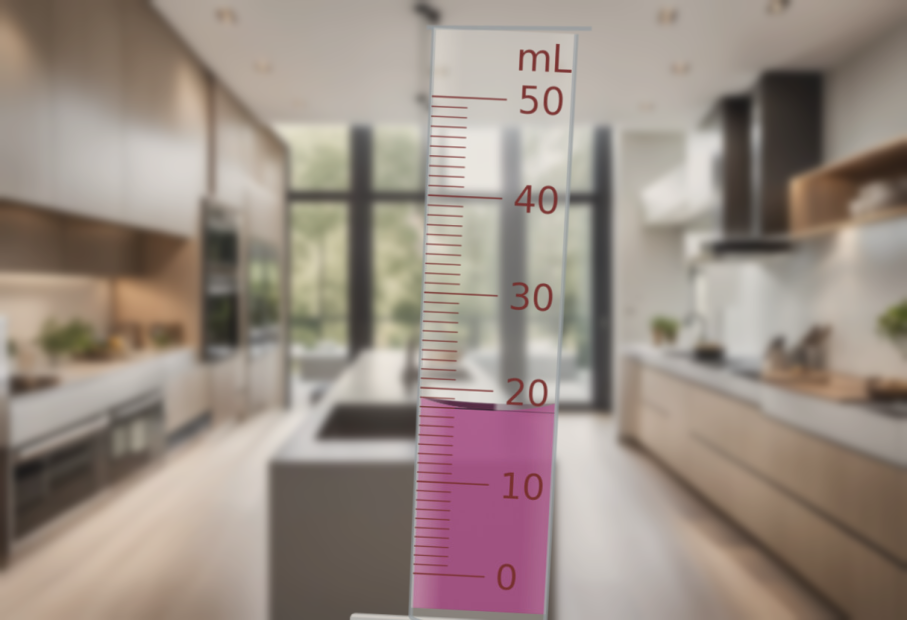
value=18 unit=mL
